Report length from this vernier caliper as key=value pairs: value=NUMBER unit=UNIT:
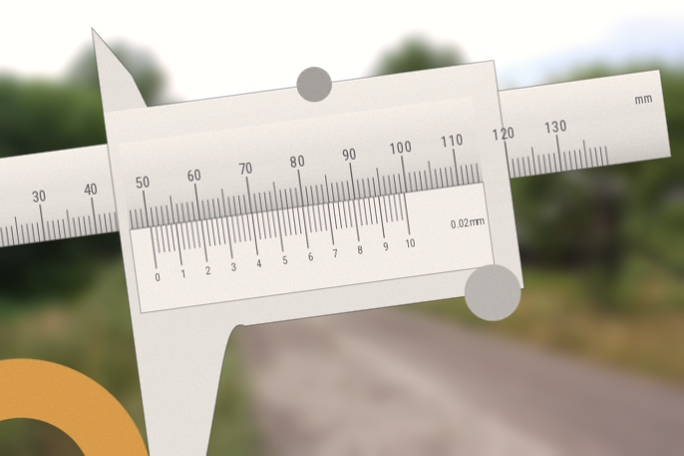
value=50.5 unit=mm
